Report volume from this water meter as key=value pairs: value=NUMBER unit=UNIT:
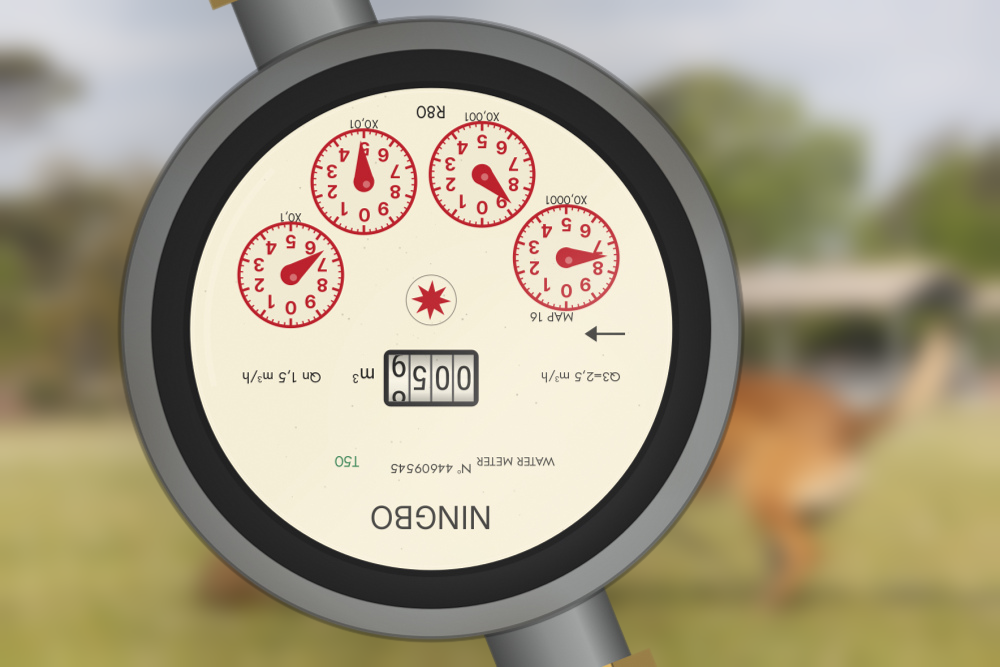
value=58.6487 unit=m³
